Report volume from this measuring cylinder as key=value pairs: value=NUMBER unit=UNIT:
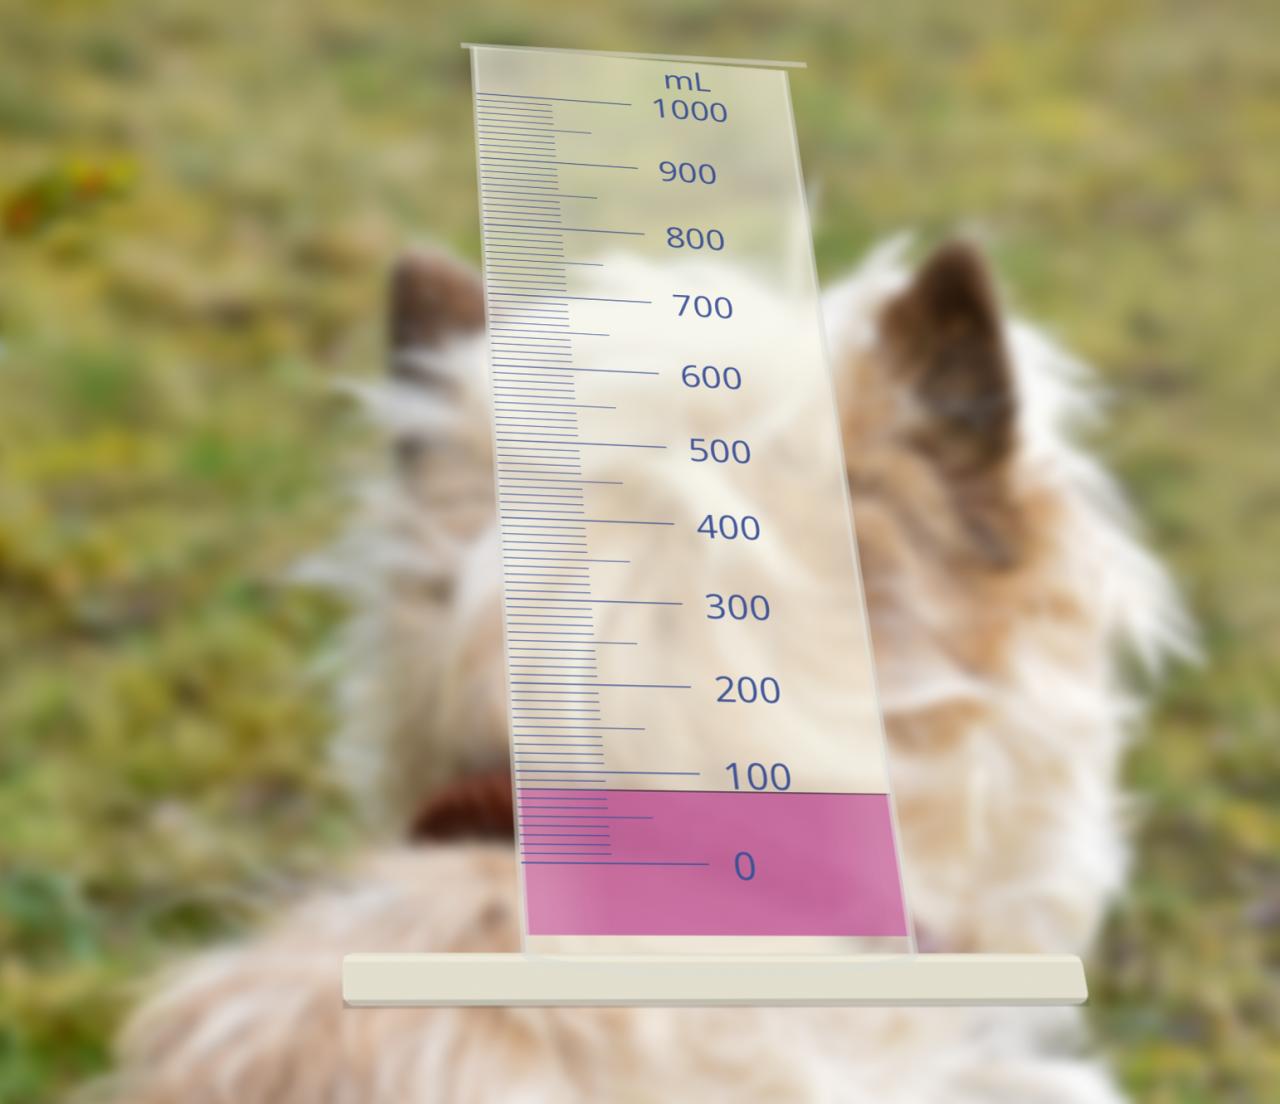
value=80 unit=mL
